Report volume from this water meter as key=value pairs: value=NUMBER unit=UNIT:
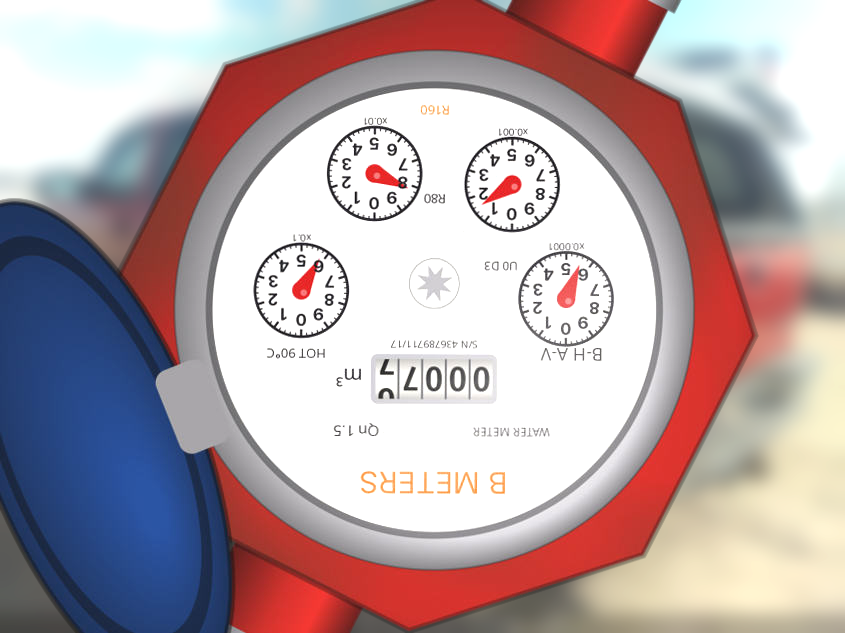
value=76.5815 unit=m³
